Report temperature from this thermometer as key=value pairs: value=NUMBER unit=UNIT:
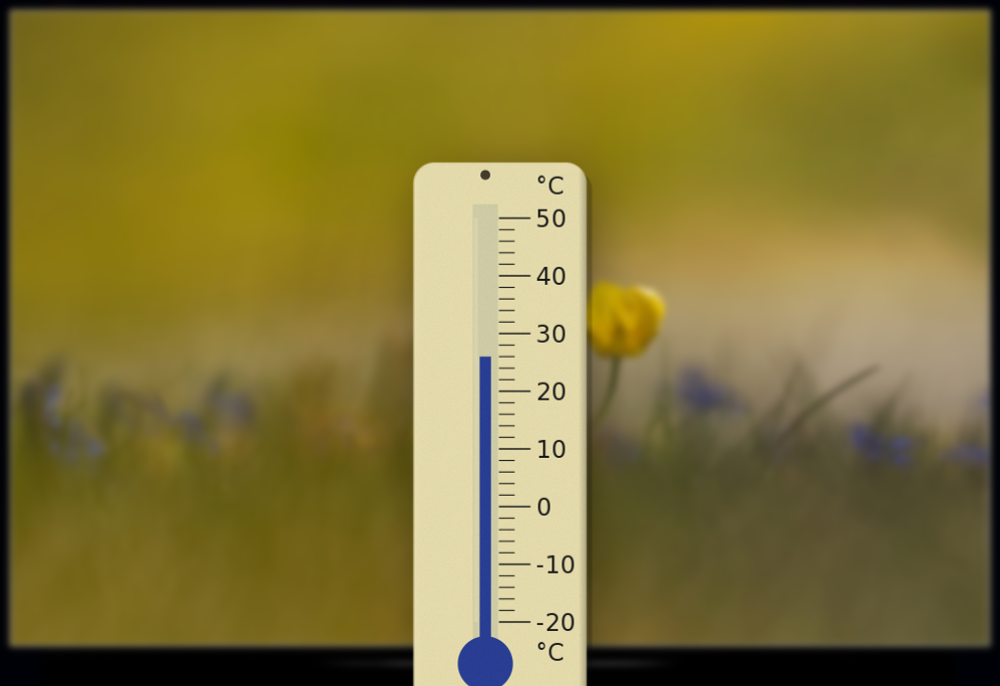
value=26 unit=°C
